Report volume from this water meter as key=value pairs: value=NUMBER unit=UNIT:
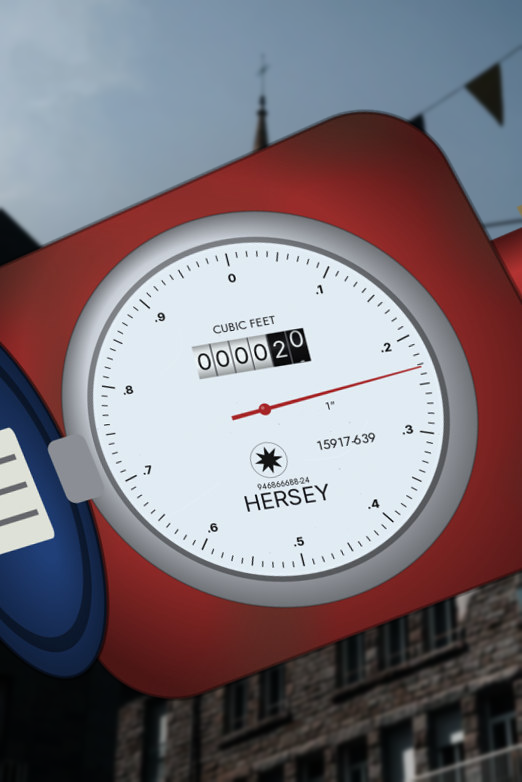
value=20.23 unit=ft³
